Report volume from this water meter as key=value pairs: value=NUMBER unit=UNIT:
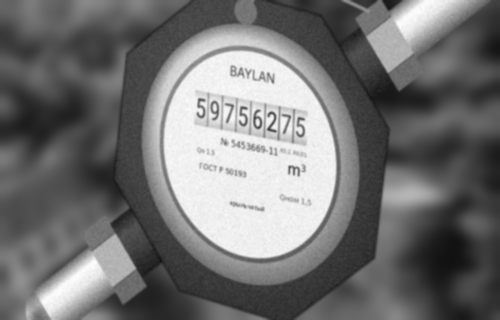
value=597562.75 unit=m³
